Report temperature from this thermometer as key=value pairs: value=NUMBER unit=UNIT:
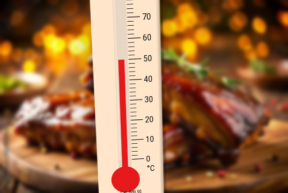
value=50 unit=°C
